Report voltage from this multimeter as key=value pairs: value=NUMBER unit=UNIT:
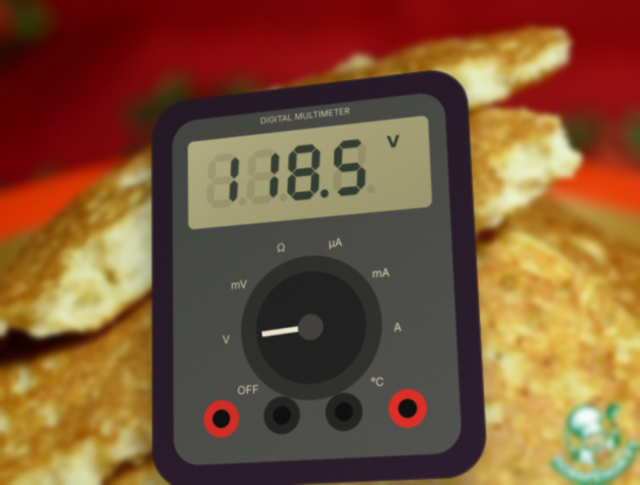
value=118.5 unit=V
